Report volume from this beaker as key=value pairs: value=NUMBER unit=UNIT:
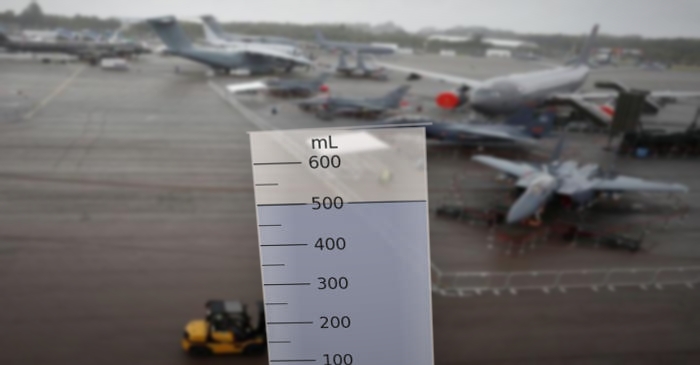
value=500 unit=mL
